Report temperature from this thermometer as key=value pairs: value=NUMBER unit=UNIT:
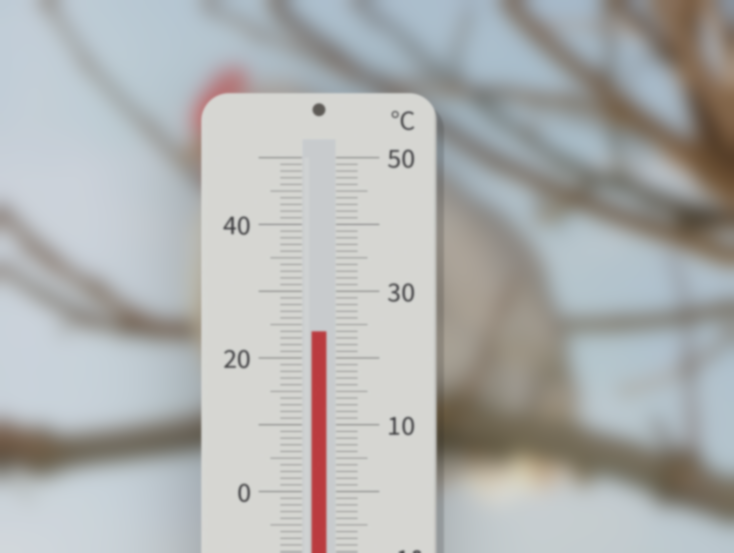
value=24 unit=°C
